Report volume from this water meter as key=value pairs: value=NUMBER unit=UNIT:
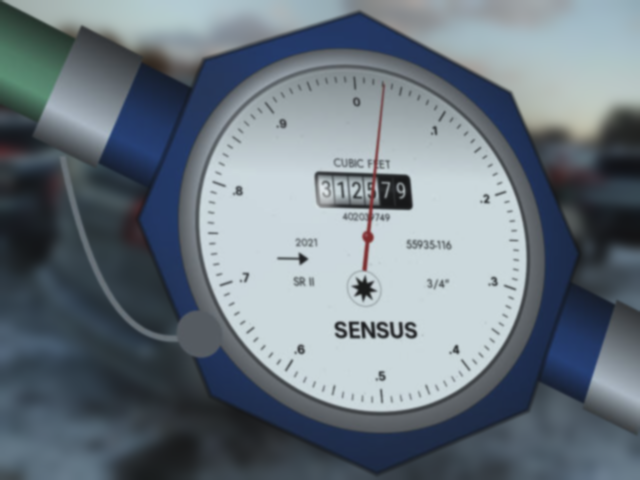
value=312579.03 unit=ft³
